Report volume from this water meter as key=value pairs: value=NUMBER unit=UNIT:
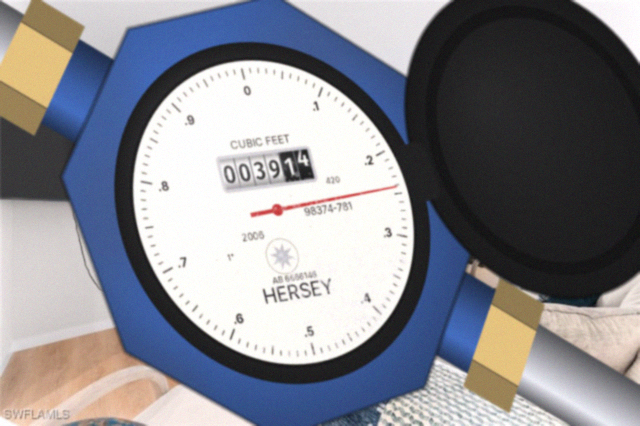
value=3914.24 unit=ft³
